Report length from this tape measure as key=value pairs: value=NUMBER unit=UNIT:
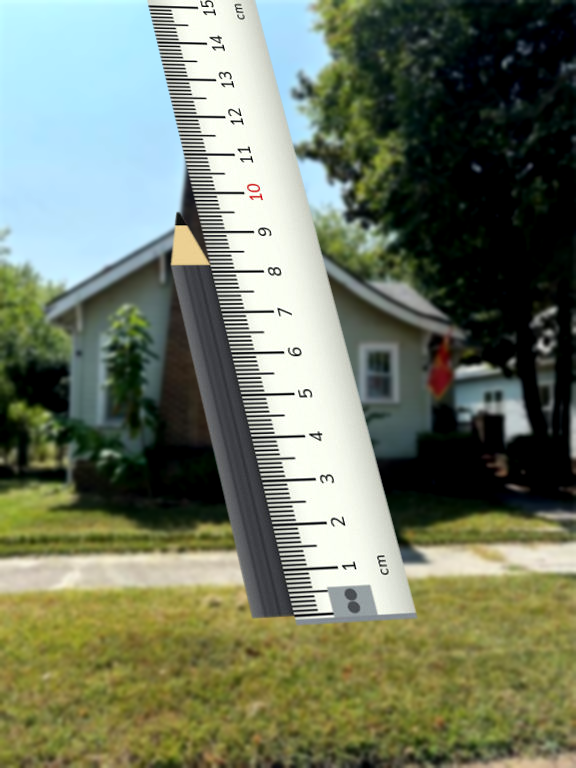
value=9.5 unit=cm
